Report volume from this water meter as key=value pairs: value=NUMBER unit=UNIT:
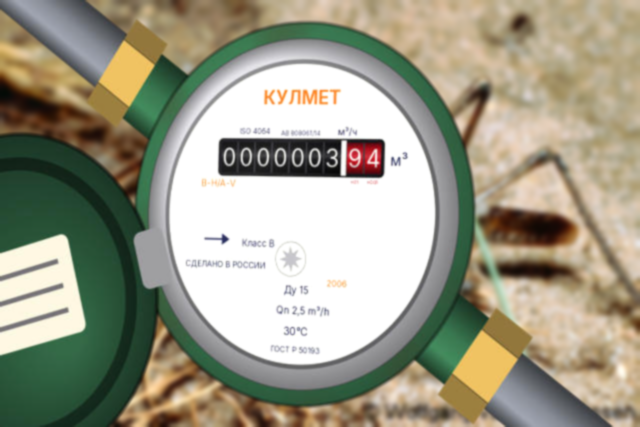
value=3.94 unit=m³
